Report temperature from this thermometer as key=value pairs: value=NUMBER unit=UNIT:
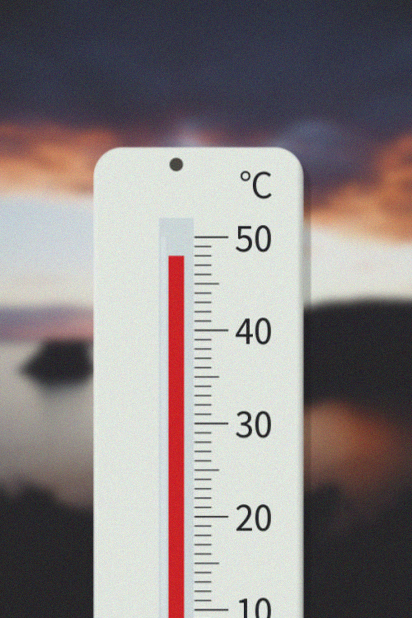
value=48 unit=°C
